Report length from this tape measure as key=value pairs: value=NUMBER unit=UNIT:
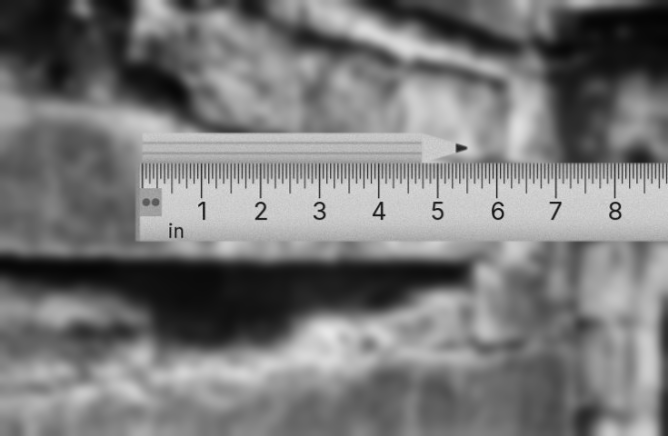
value=5.5 unit=in
